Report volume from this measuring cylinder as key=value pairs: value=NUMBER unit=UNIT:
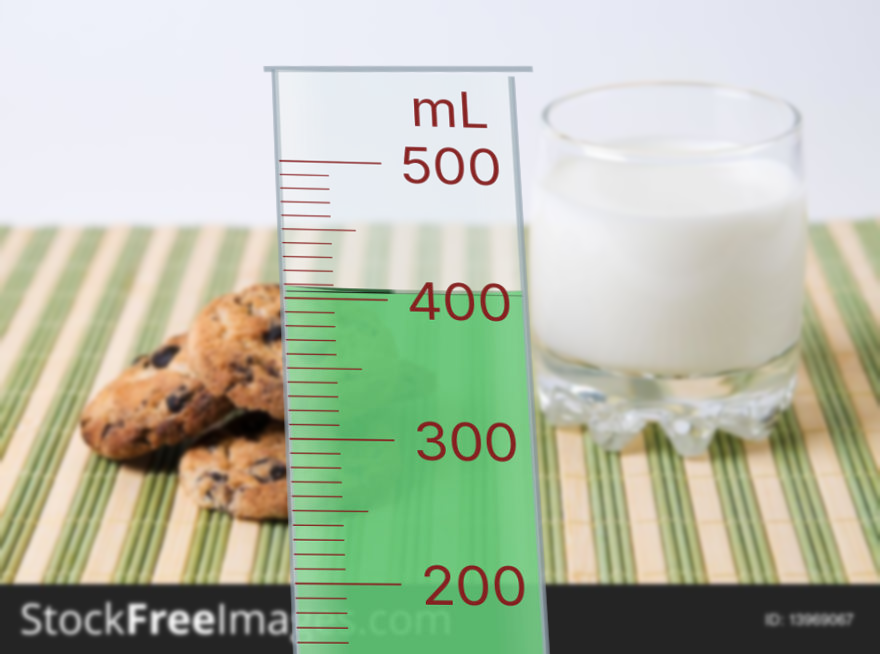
value=405 unit=mL
